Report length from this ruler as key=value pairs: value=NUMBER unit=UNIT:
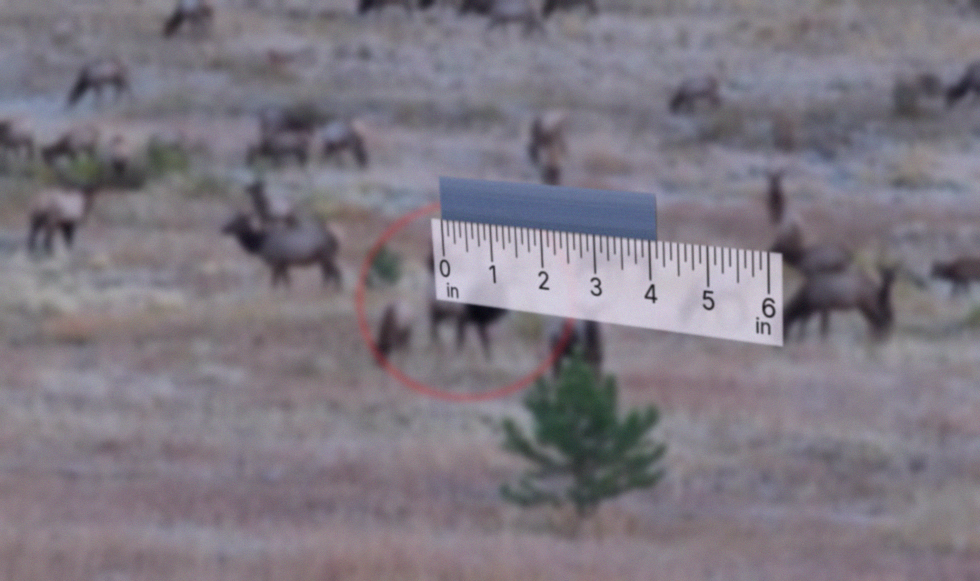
value=4.125 unit=in
